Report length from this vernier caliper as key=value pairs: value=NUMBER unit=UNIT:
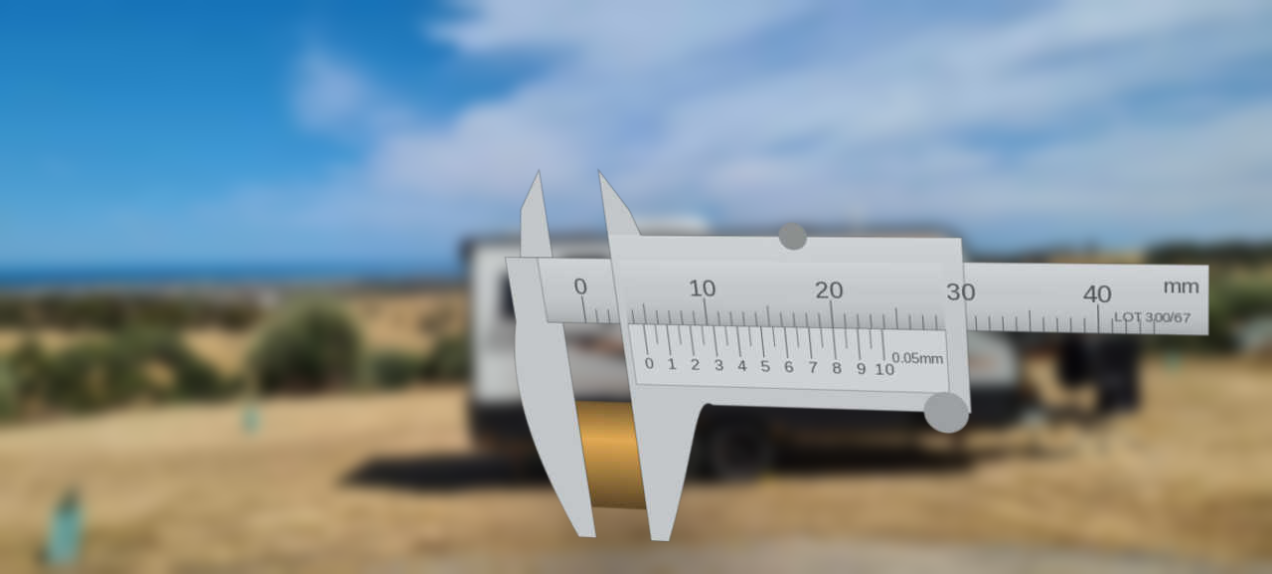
value=4.8 unit=mm
